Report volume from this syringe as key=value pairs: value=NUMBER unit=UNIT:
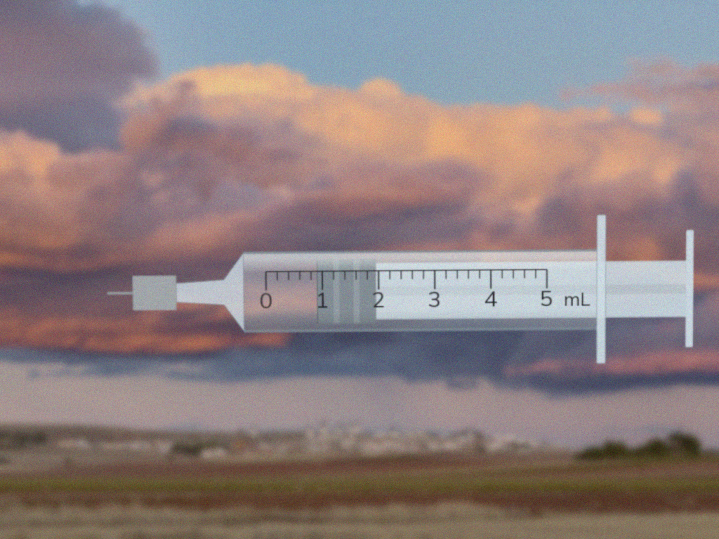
value=0.9 unit=mL
